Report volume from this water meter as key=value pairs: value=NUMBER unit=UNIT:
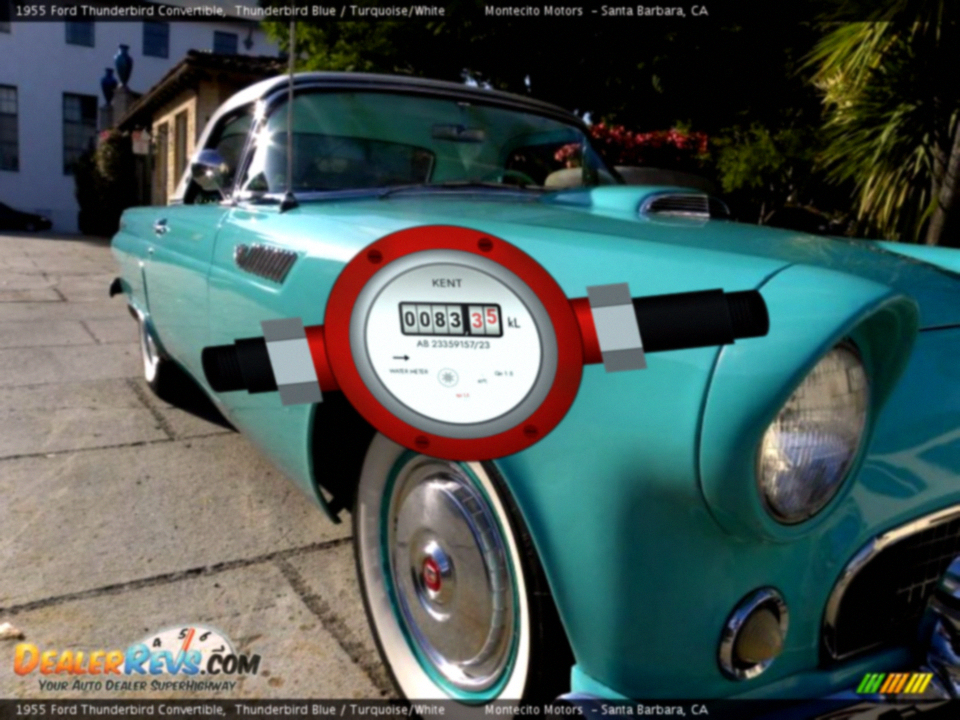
value=83.35 unit=kL
